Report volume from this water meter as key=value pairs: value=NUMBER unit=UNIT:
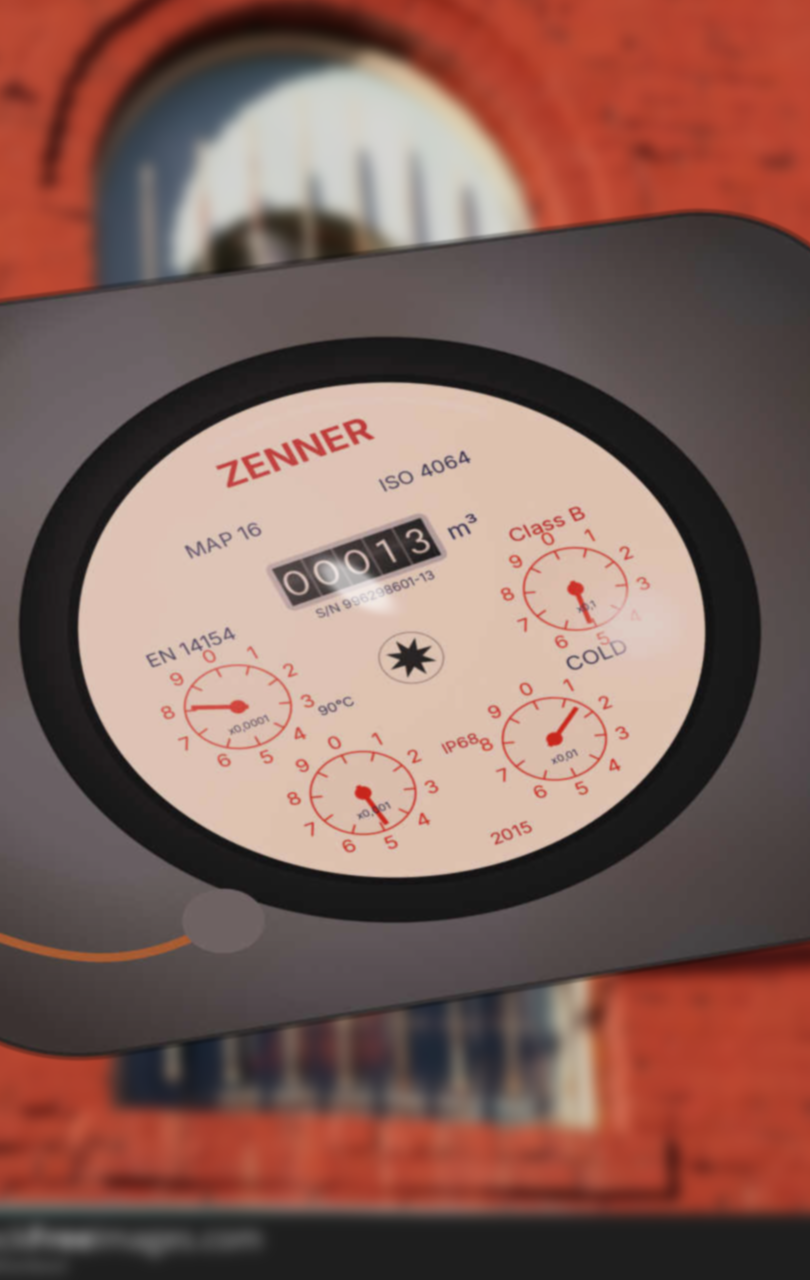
value=13.5148 unit=m³
